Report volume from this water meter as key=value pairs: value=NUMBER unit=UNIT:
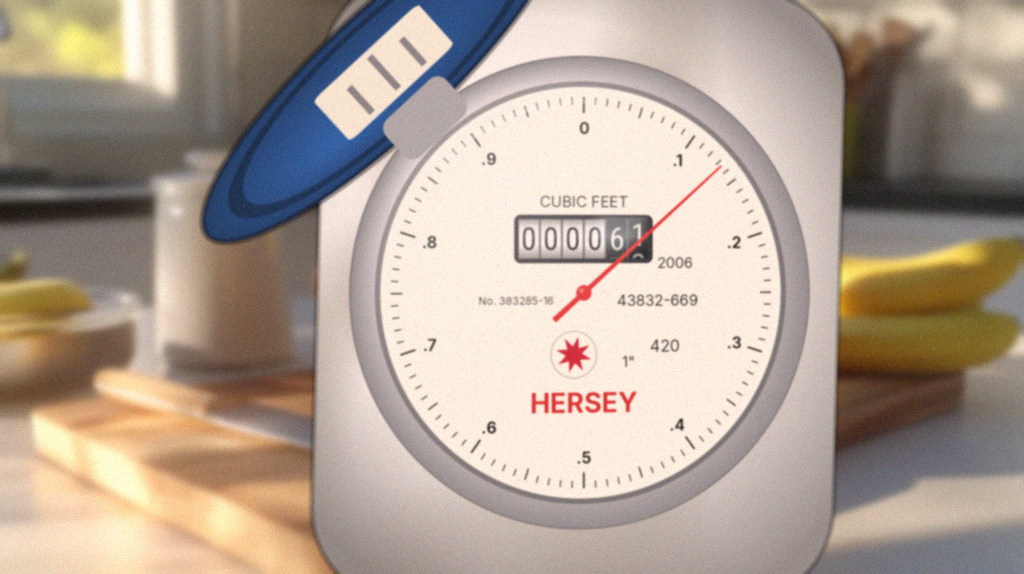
value=61.13 unit=ft³
